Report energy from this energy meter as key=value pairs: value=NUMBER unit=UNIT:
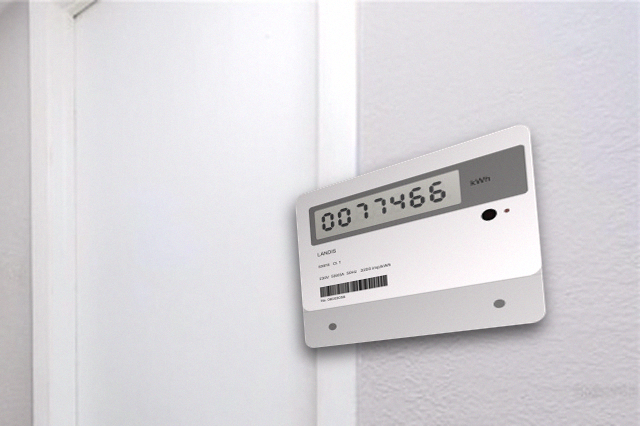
value=77466 unit=kWh
